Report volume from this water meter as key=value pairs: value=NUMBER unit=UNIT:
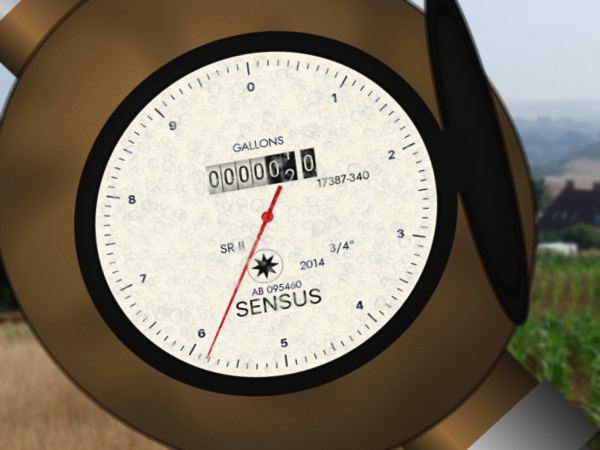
value=15.8 unit=gal
